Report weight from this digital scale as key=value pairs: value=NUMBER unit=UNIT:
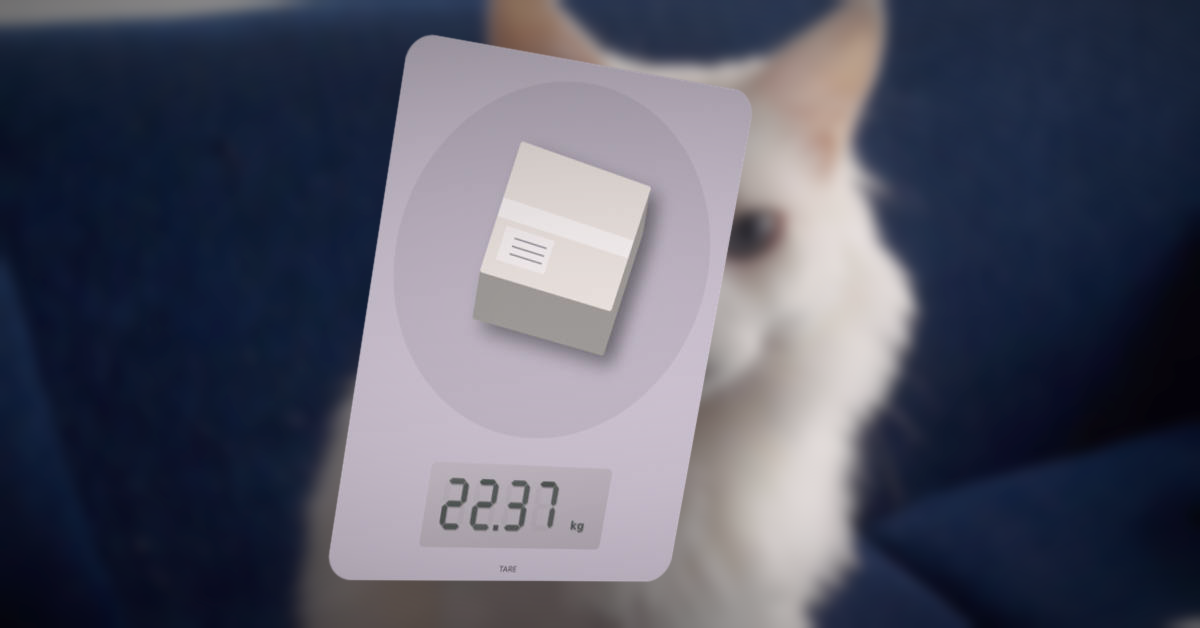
value=22.37 unit=kg
